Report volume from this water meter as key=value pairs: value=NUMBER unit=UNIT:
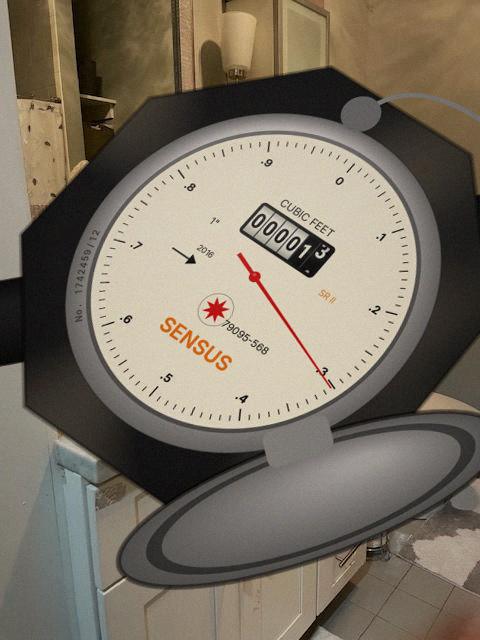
value=13.30 unit=ft³
